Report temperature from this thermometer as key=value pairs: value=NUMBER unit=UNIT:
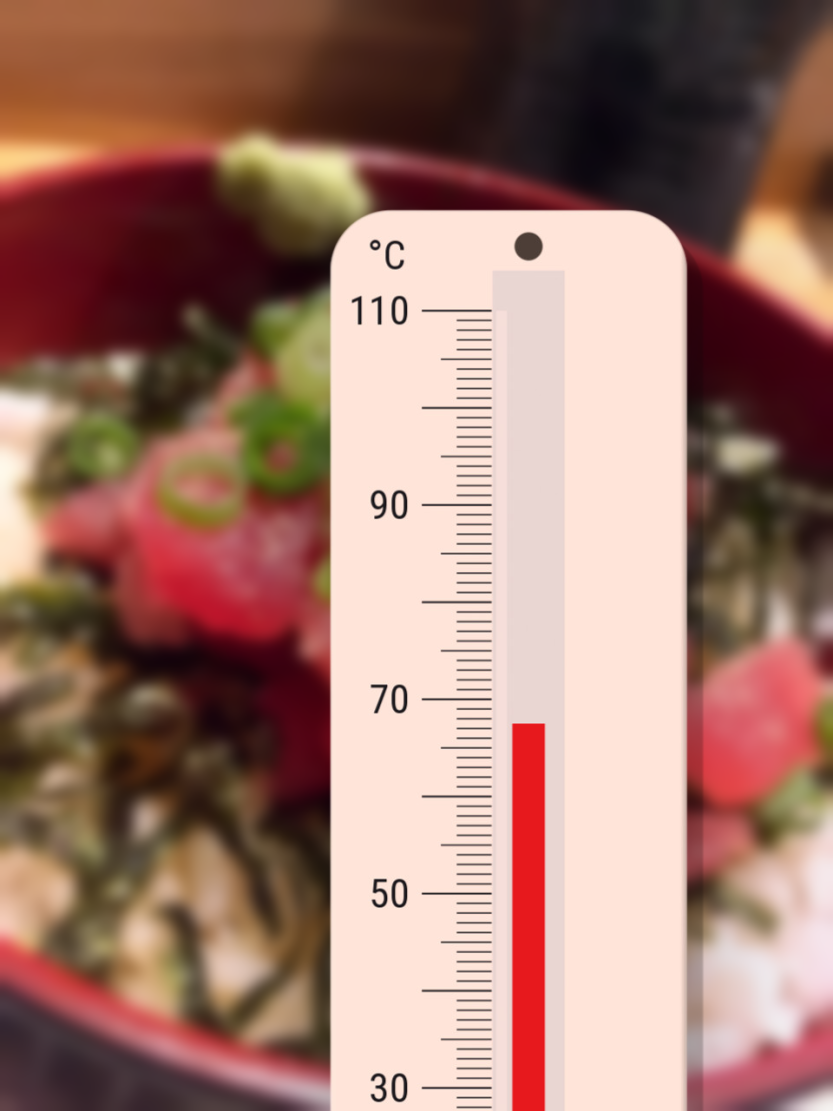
value=67.5 unit=°C
